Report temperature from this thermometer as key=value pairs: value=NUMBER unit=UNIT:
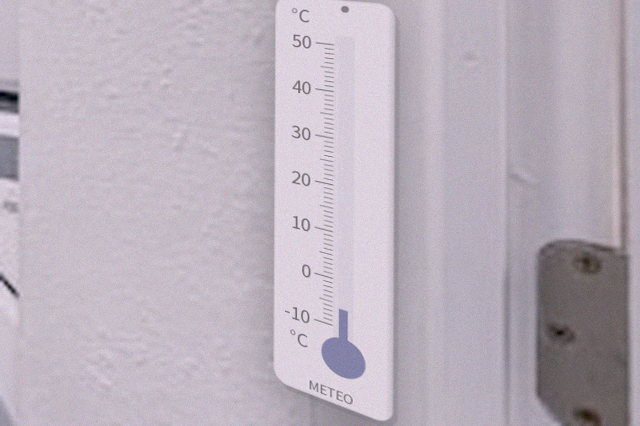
value=-6 unit=°C
